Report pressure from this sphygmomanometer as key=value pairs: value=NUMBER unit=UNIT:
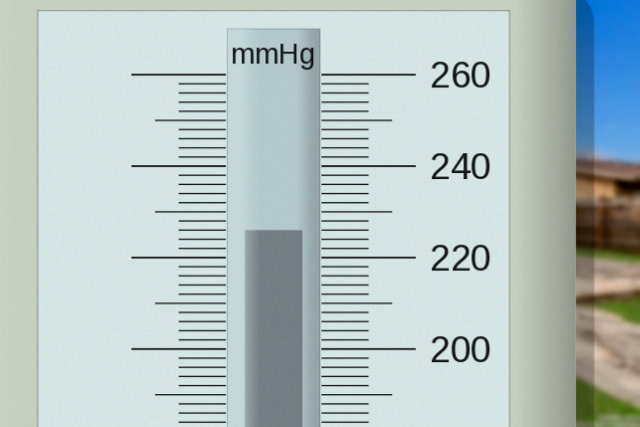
value=226 unit=mmHg
